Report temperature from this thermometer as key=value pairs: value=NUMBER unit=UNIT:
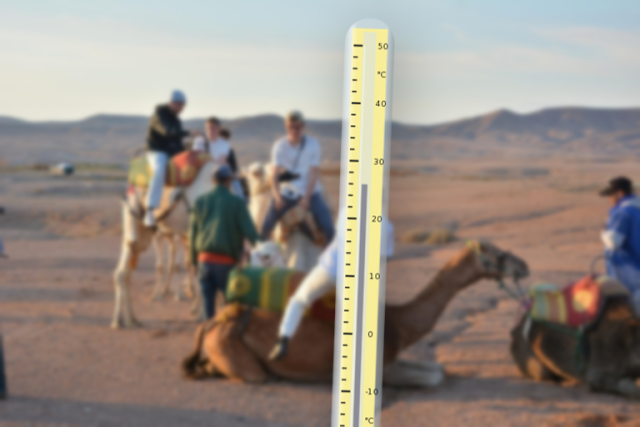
value=26 unit=°C
